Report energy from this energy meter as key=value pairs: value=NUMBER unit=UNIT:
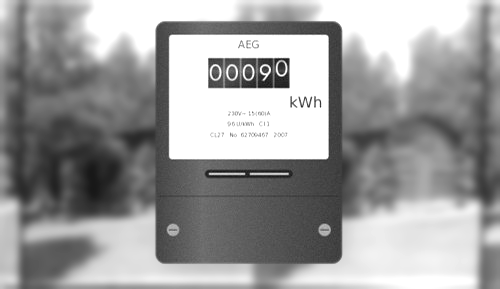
value=90 unit=kWh
